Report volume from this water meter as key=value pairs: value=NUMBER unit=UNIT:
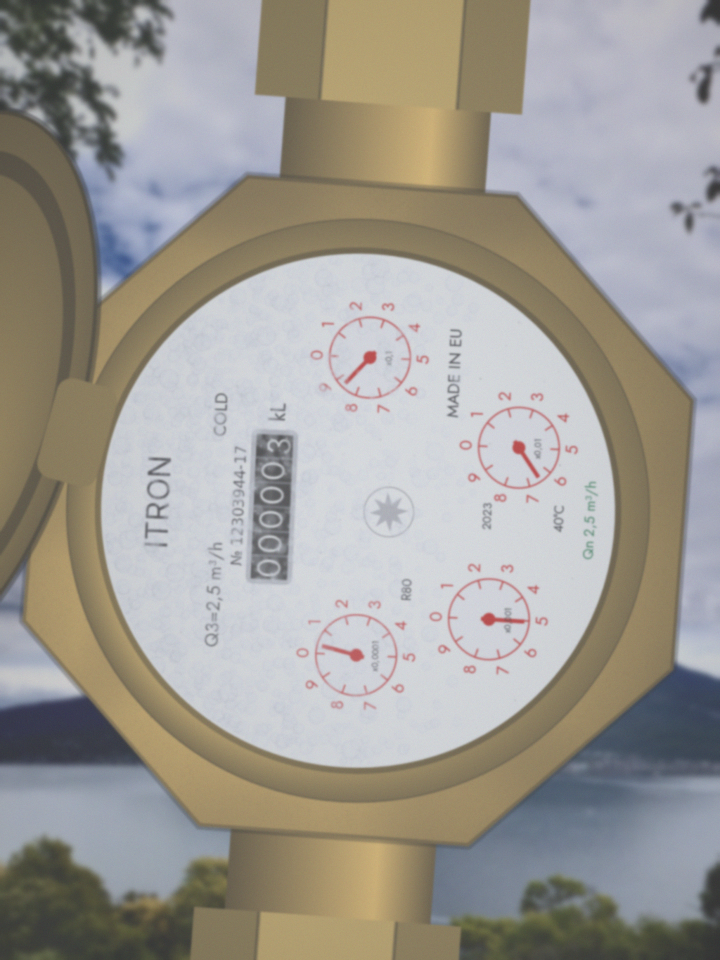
value=2.8650 unit=kL
